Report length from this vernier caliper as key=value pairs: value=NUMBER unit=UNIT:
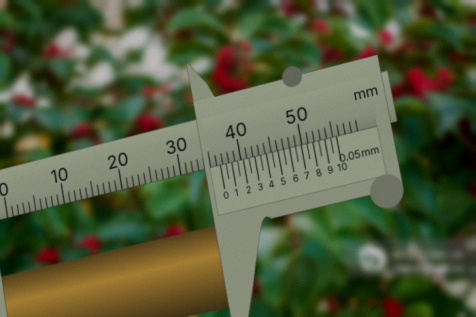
value=36.6 unit=mm
